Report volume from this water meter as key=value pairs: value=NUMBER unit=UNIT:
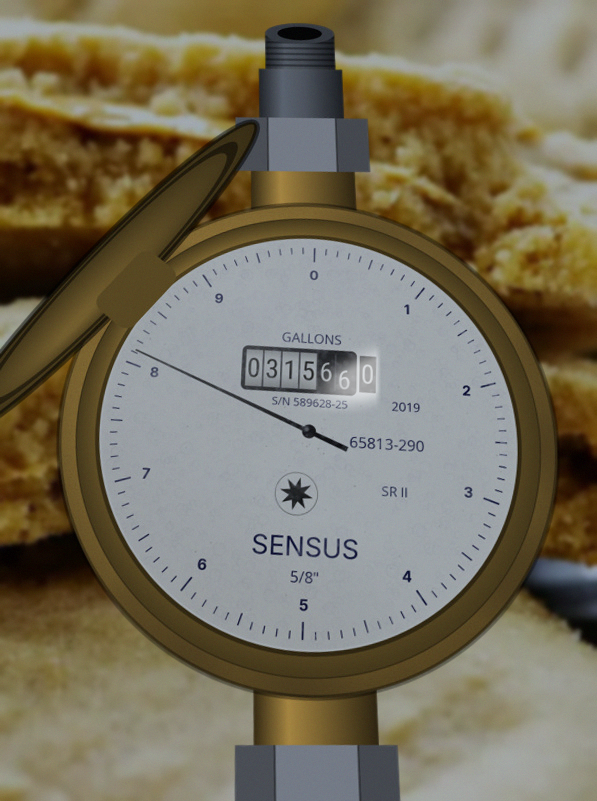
value=315658.1 unit=gal
